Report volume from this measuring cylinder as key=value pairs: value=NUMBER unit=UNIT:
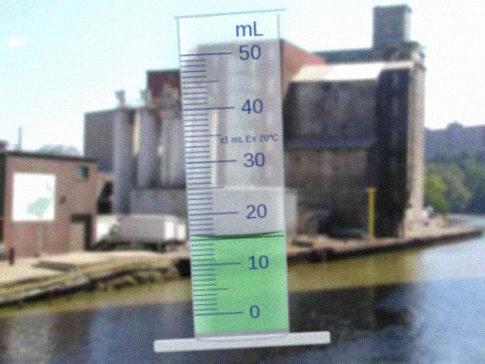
value=15 unit=mL
